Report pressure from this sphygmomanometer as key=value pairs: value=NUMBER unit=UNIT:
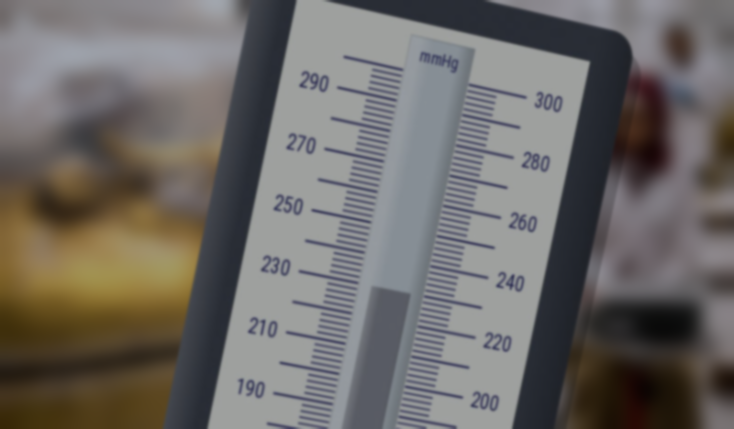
value=230 unit=mmHg
